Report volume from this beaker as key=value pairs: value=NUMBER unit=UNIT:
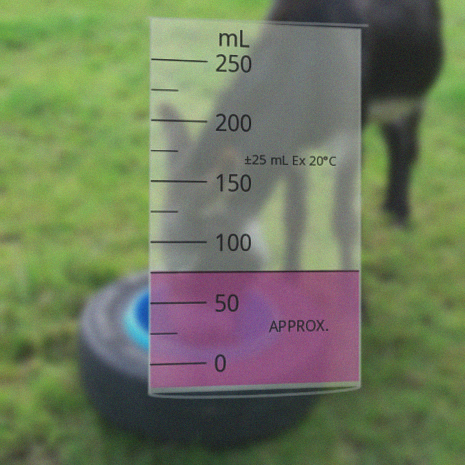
value=75 unit=mL
